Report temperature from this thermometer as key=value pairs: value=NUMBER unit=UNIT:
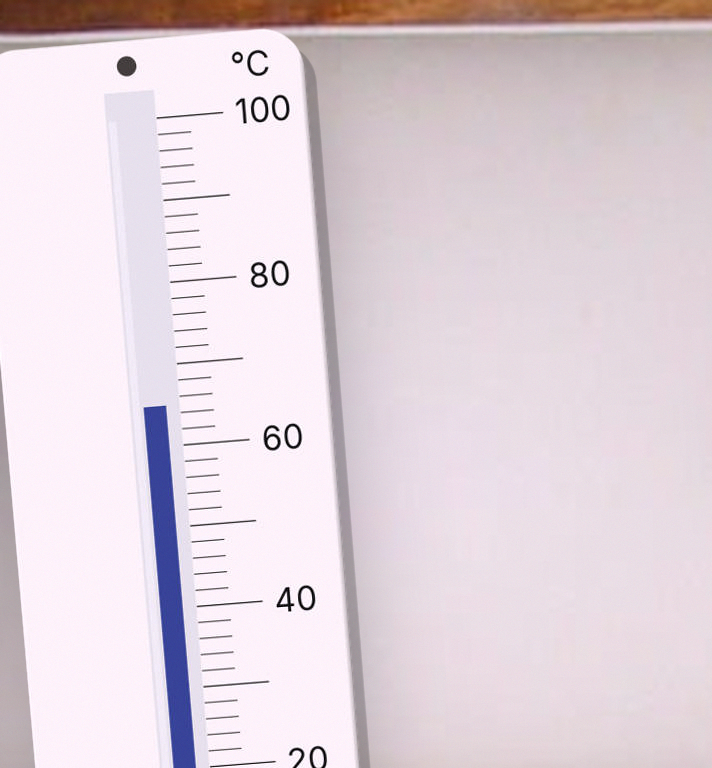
value=65 unit=°C
